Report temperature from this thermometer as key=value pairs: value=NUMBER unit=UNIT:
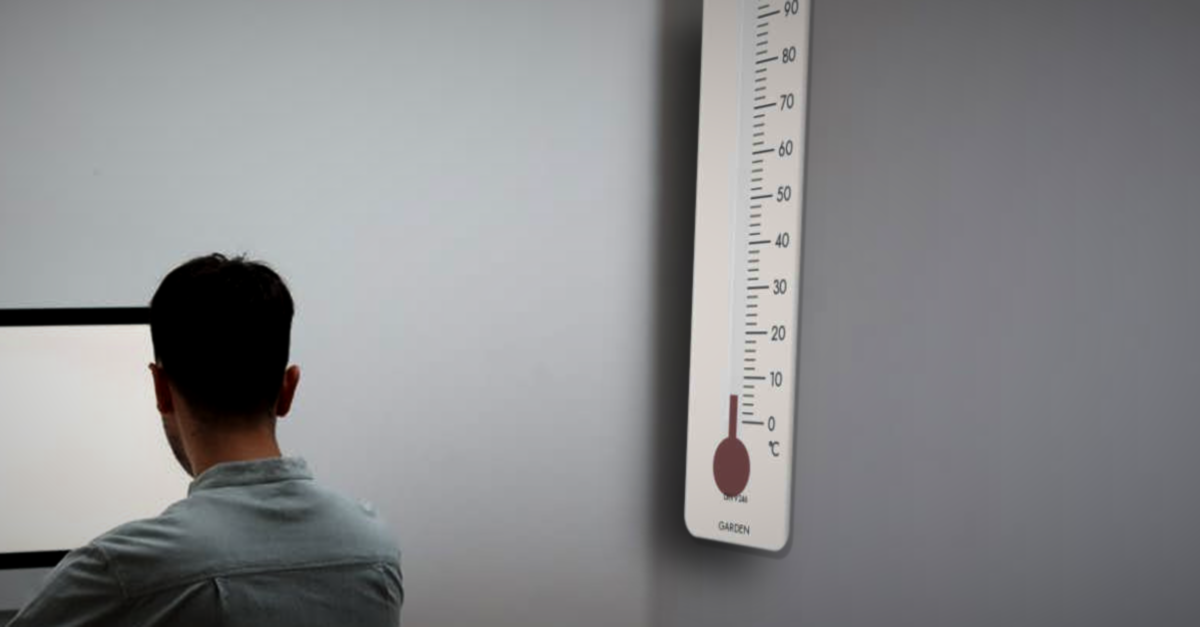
value=6 unit=°C
